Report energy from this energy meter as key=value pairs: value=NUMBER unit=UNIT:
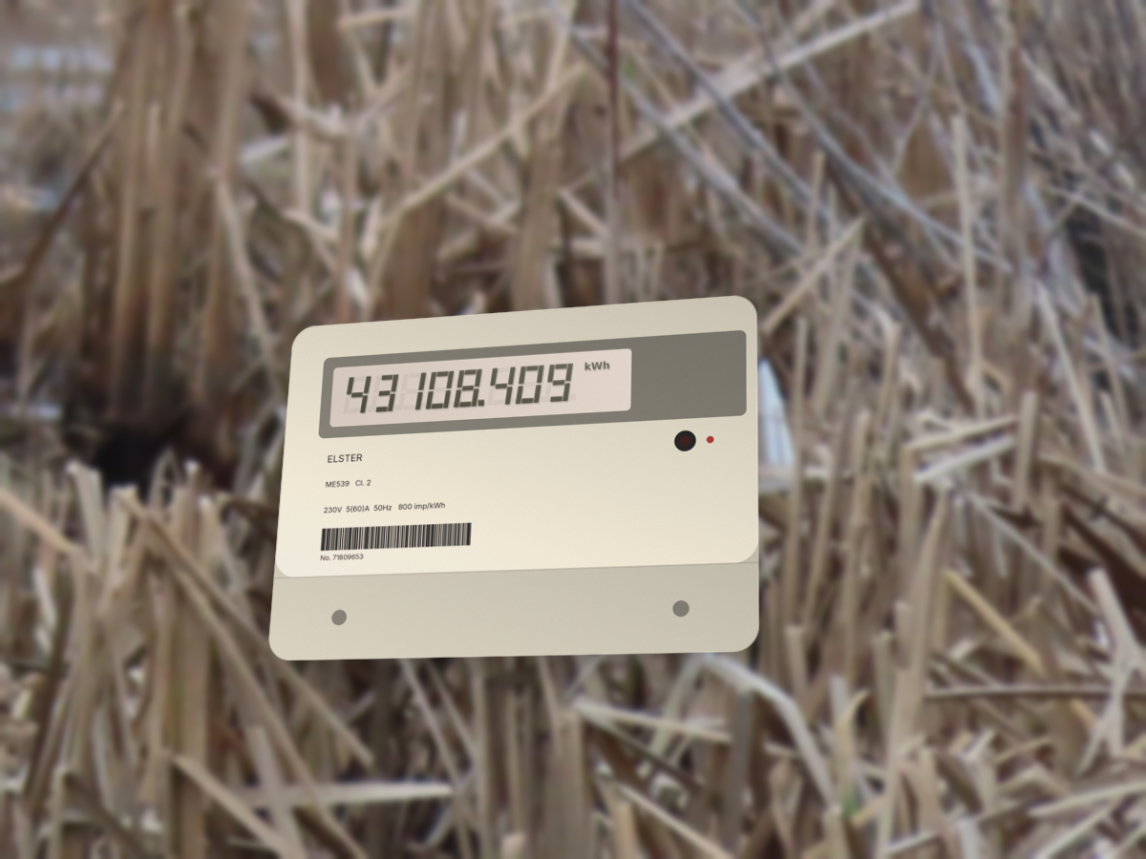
value=43108.409 unit=kWh
